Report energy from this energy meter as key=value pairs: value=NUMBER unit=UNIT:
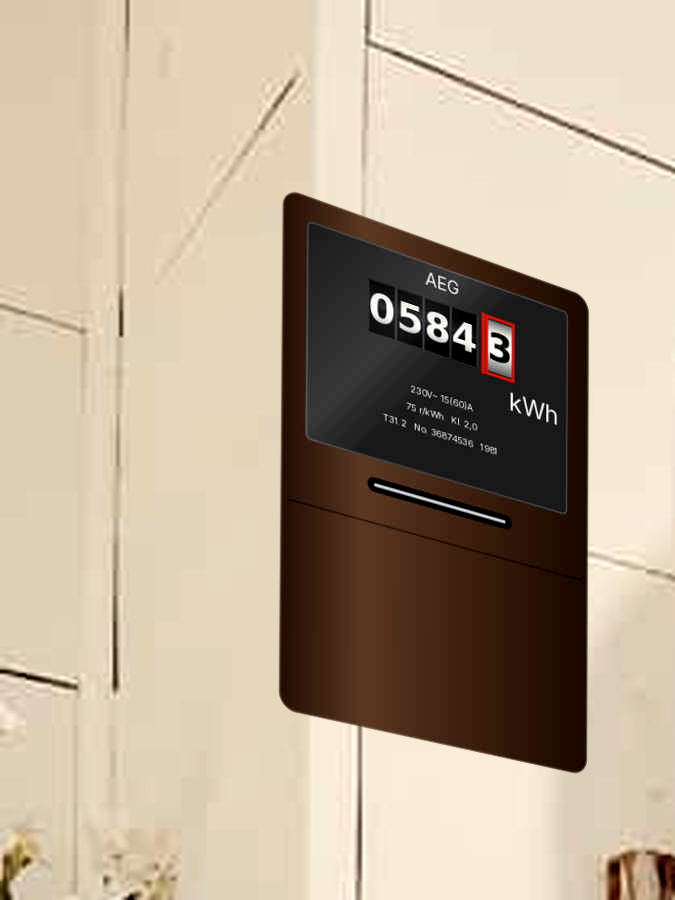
value=584.3 unit=kWh
